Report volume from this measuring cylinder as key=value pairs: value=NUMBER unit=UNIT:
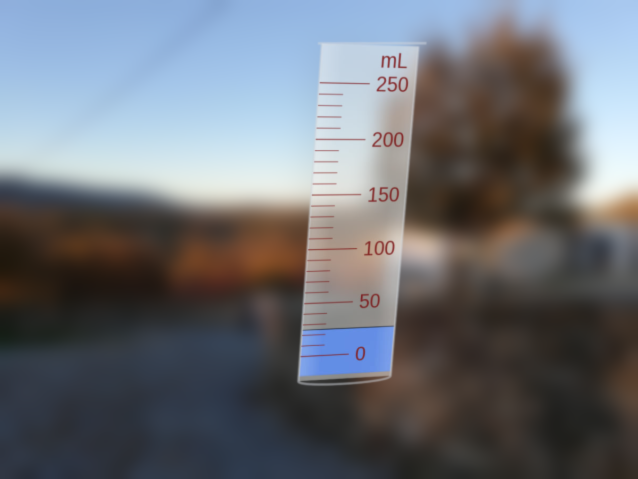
value=25 unit=mL
